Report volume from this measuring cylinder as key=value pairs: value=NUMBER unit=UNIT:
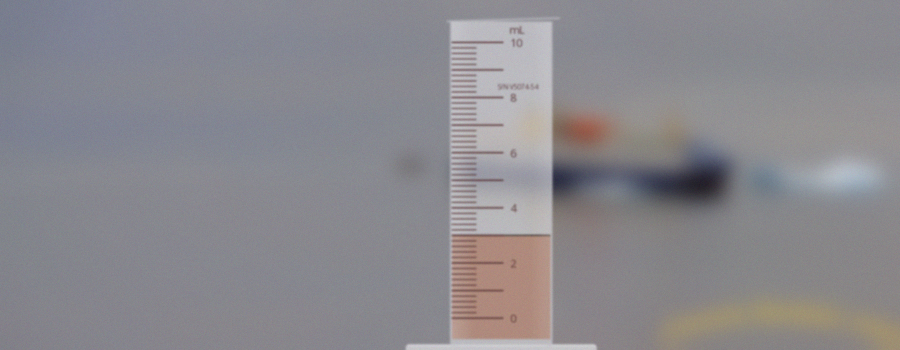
value=3 unit=mL
